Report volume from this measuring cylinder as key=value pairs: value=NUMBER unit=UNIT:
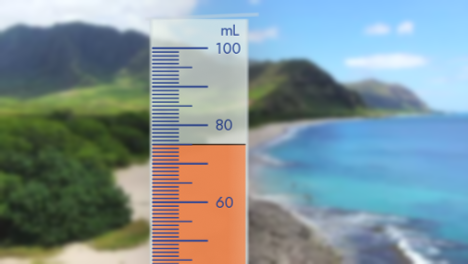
value=75 unit=mL
